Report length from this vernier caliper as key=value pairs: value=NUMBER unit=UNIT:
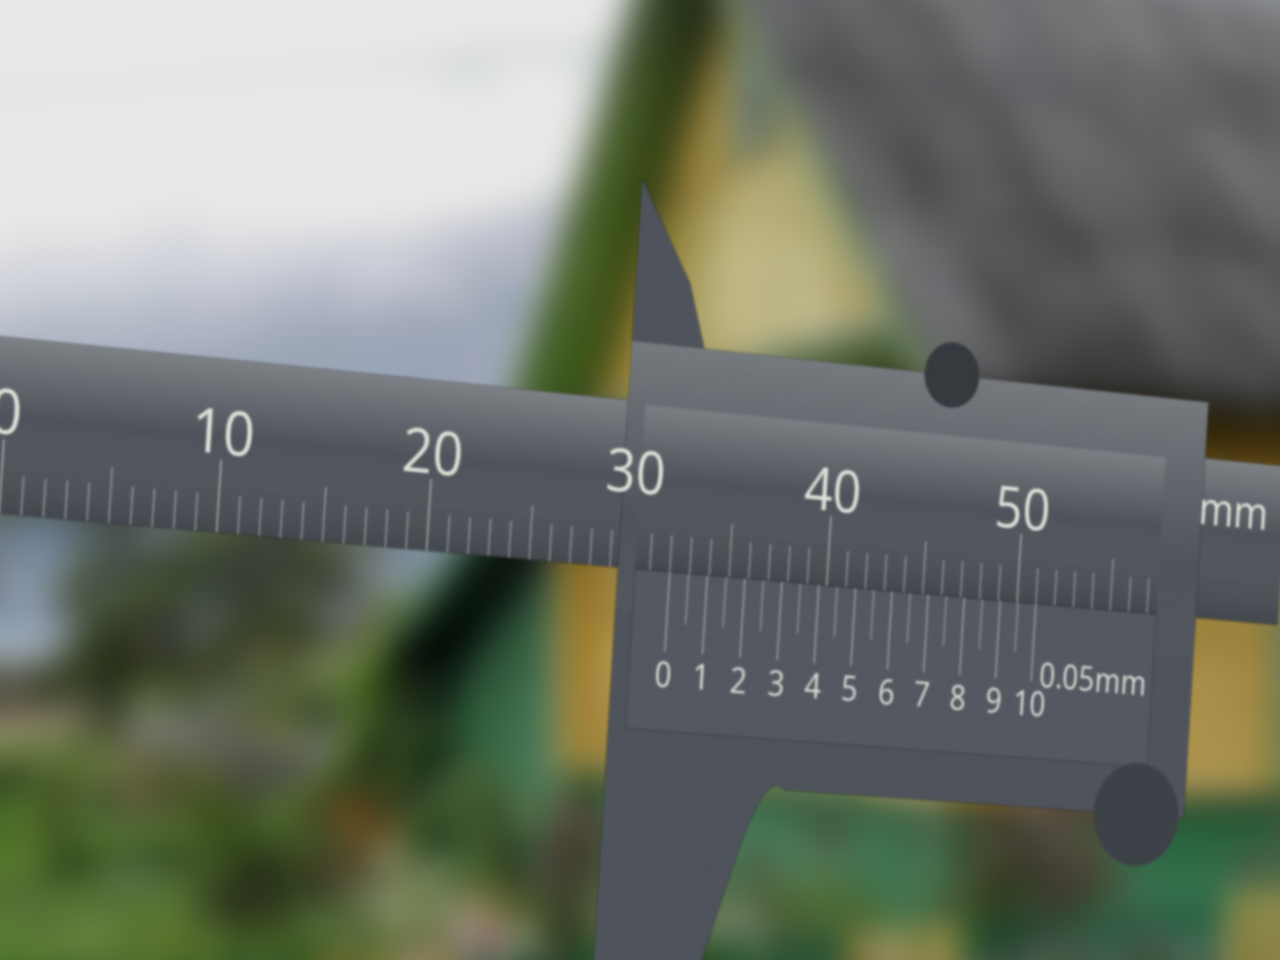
value=32.0 unit=mm
